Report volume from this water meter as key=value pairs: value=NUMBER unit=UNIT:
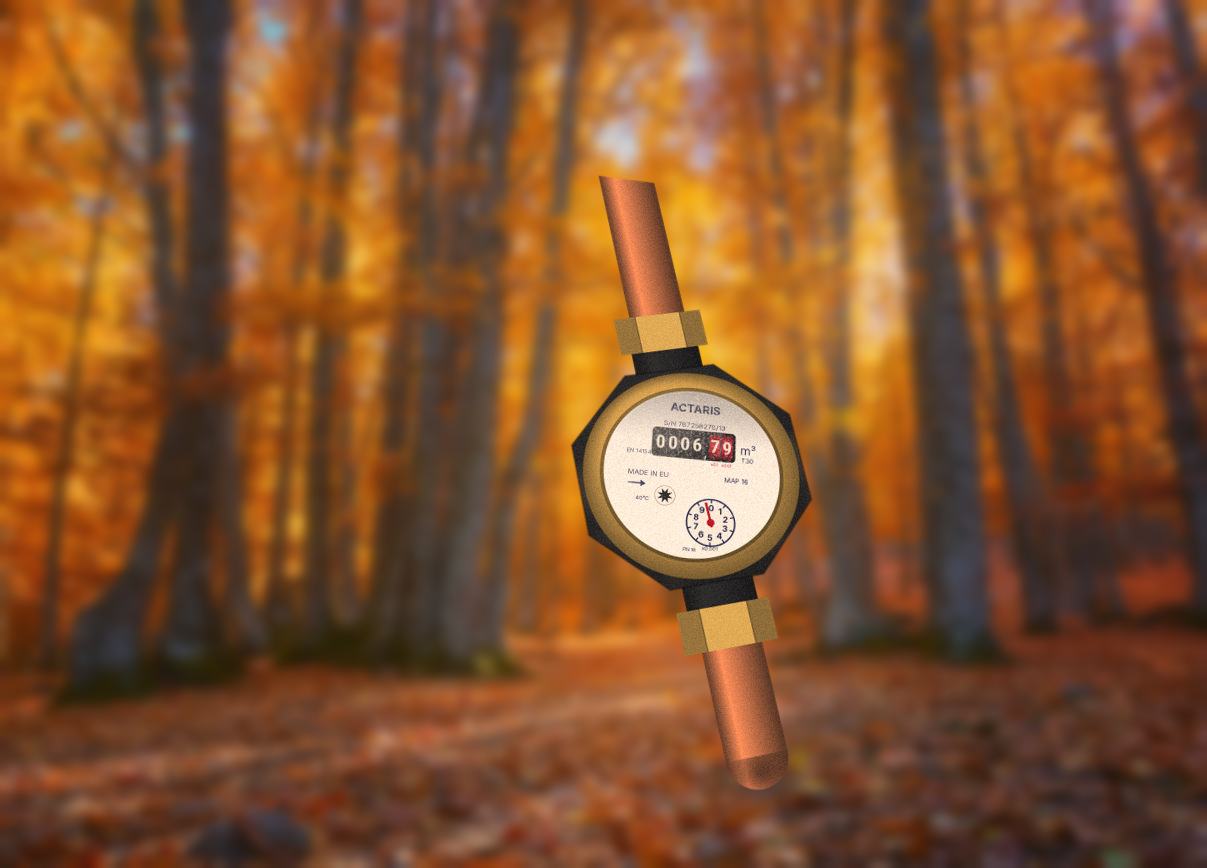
value=6.789 unit=m³
